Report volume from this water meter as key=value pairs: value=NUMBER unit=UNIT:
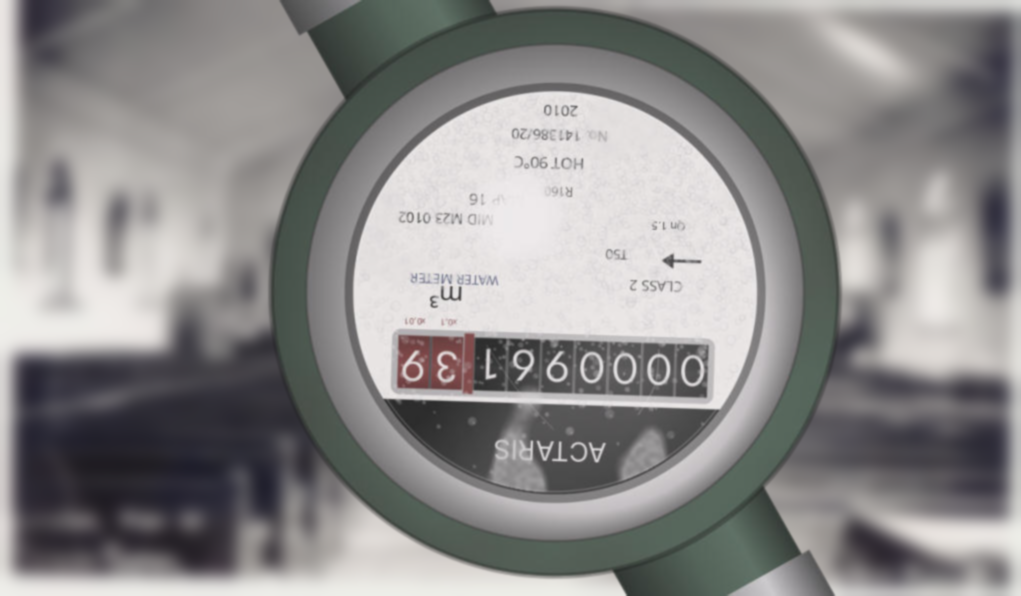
value=961.39 unit=m³
